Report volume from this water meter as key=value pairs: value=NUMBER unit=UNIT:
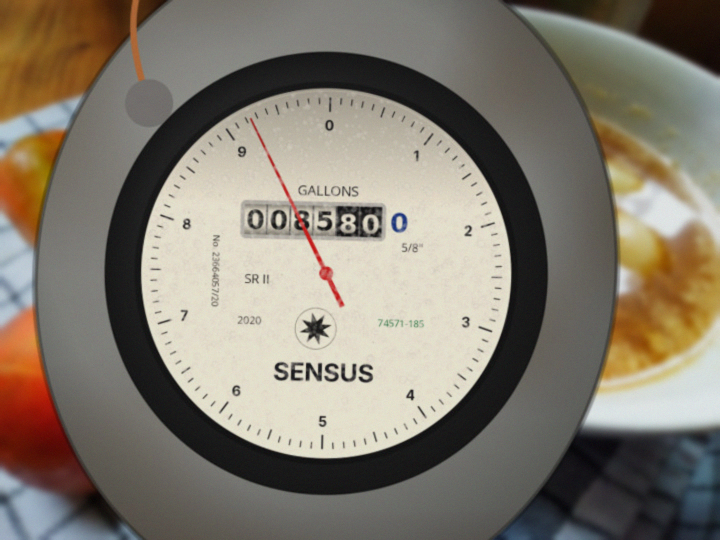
value=85799.2 unit=gal
